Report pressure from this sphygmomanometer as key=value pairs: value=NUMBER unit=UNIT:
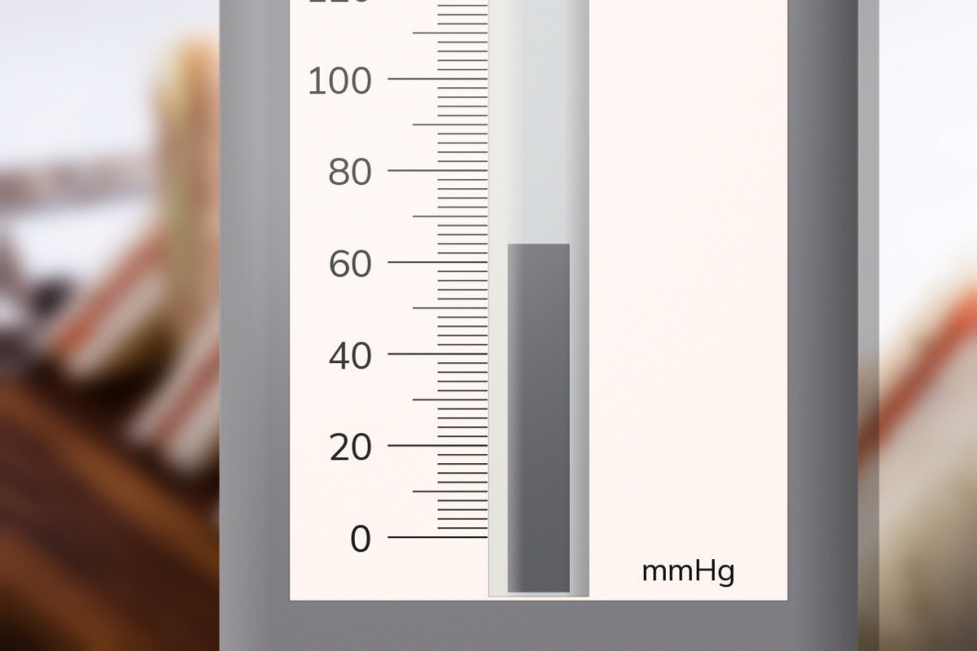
value=64 unit=mmHg
